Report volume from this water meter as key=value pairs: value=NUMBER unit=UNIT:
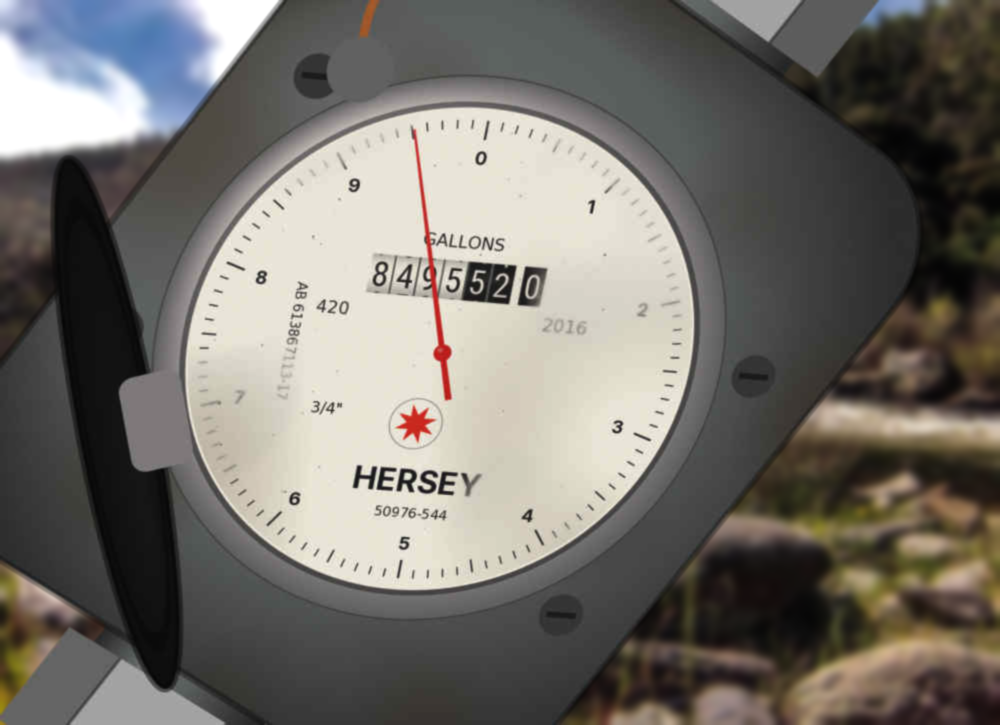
value=8495519.5 unit=gal
